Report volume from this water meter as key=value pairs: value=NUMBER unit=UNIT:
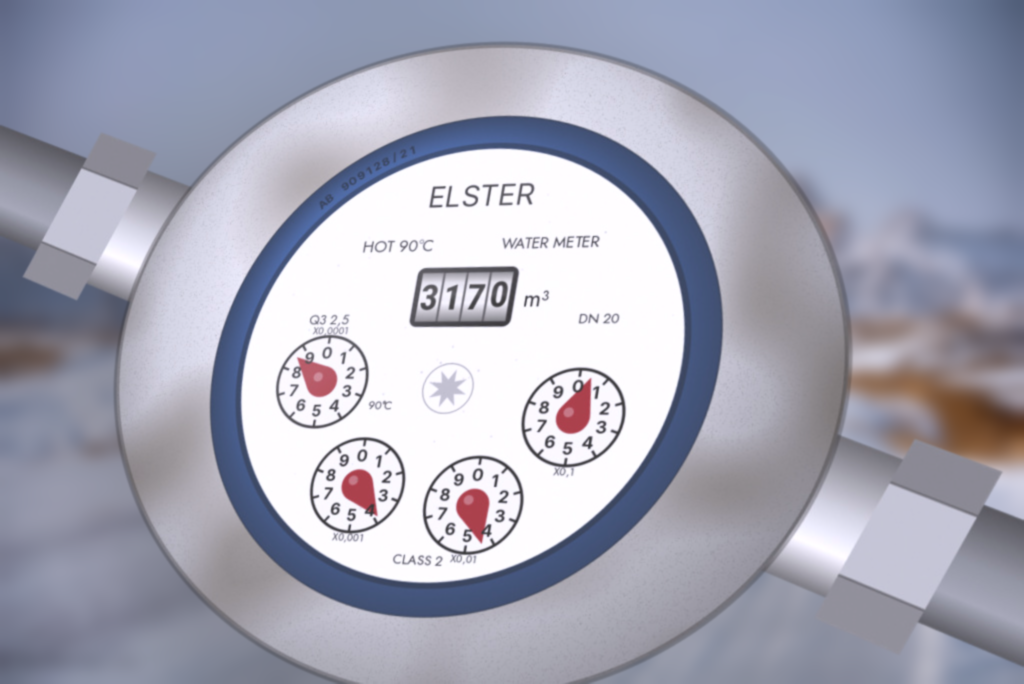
value=3170.0438 unit=m³
